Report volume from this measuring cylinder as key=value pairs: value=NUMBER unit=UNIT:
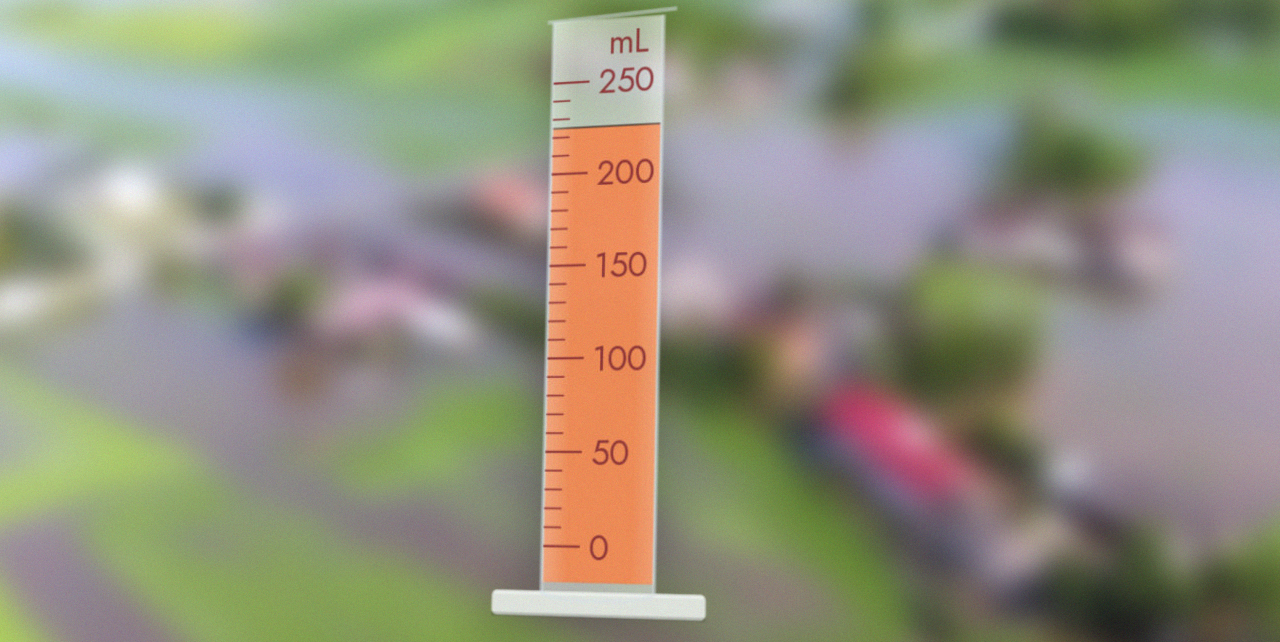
value=225 unit=mL
